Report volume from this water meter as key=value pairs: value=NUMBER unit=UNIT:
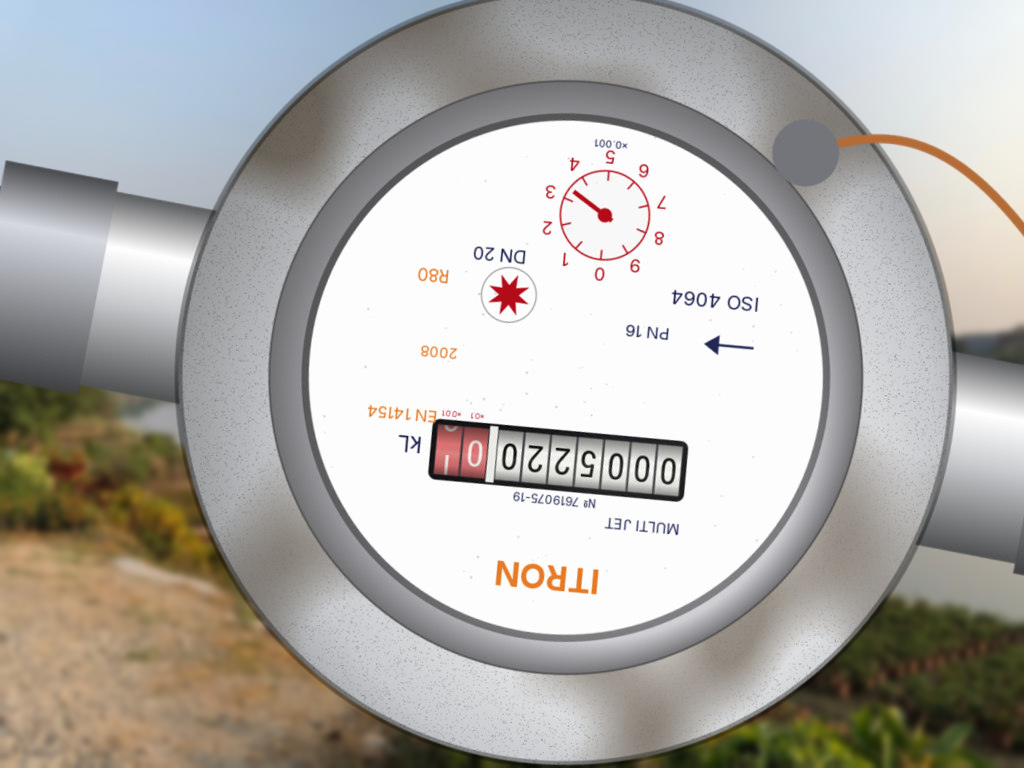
value=5220.013 unit=kL
